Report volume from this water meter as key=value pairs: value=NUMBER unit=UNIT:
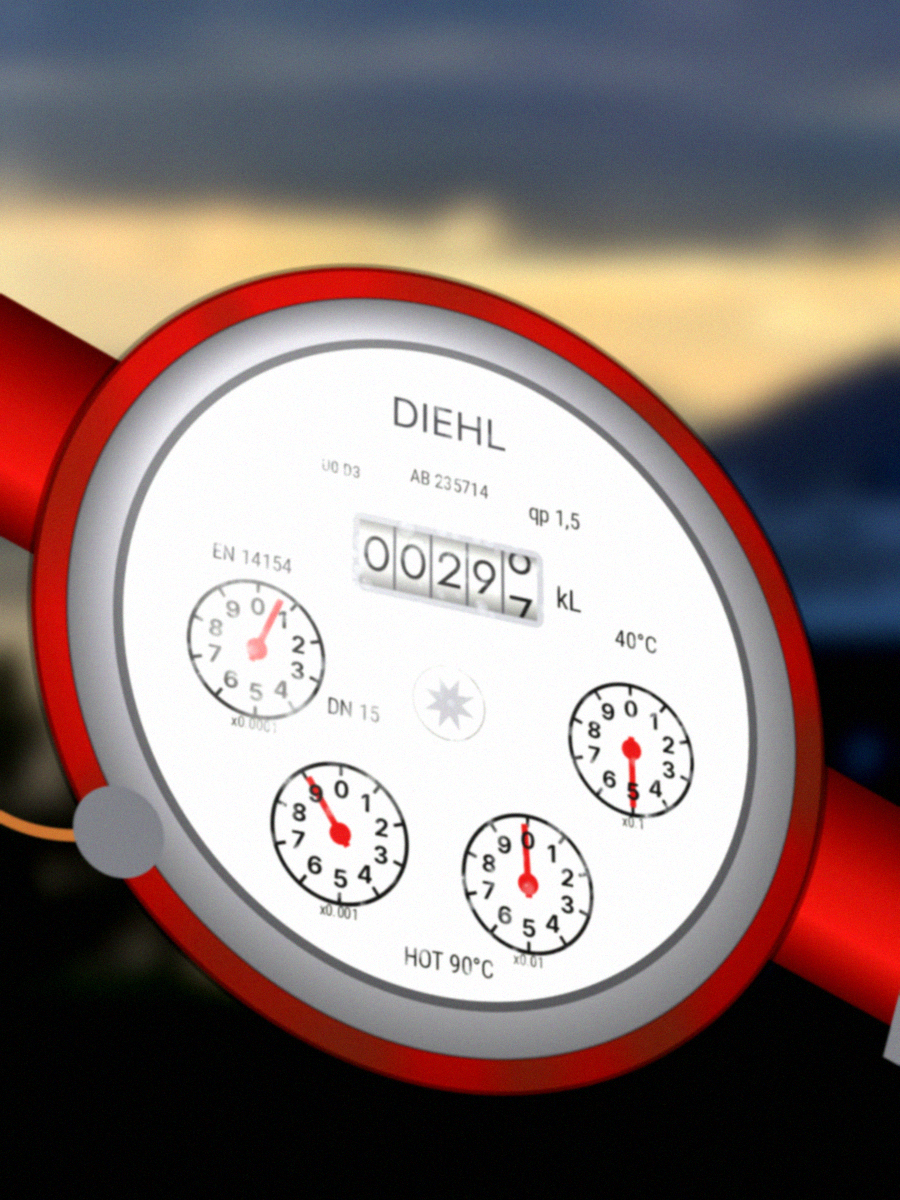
value=296.4990 unit=kL
